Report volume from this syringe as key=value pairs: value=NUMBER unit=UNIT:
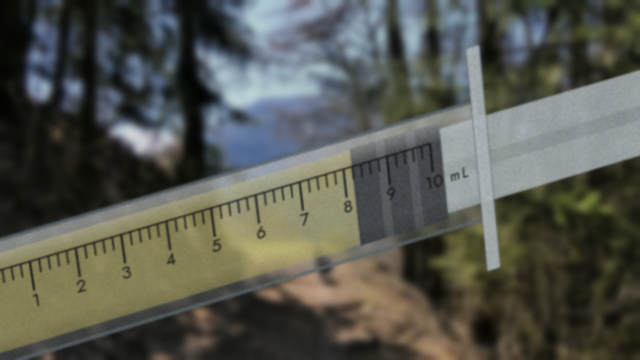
value=8.2 unit=mL
